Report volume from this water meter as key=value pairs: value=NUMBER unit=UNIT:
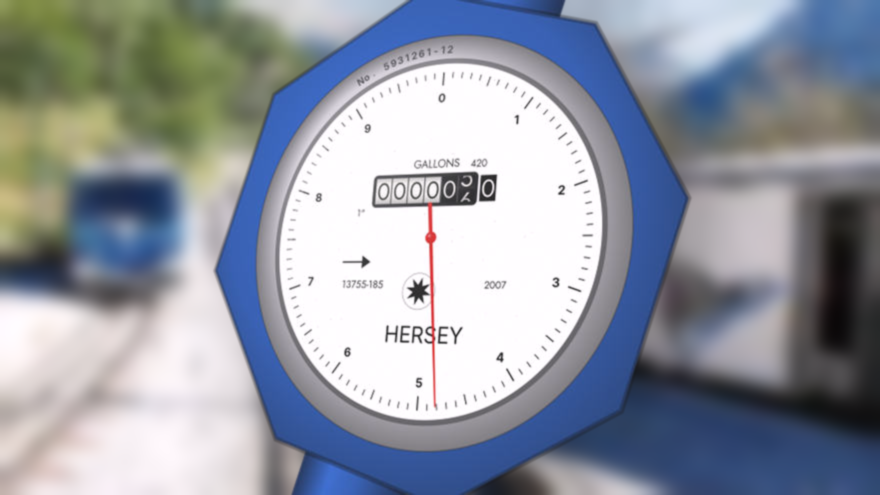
value=54.8 unit=gal
